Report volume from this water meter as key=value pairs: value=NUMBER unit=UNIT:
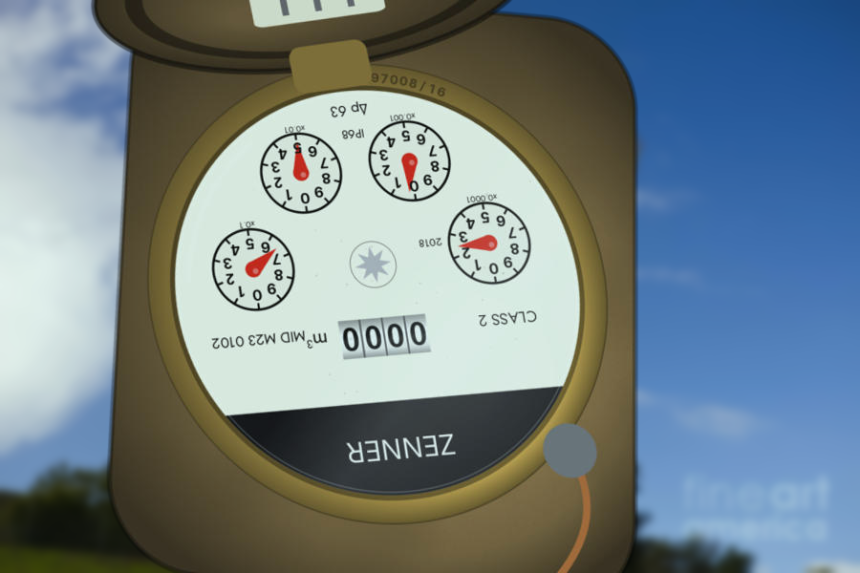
value=0.6502 unit=m³
